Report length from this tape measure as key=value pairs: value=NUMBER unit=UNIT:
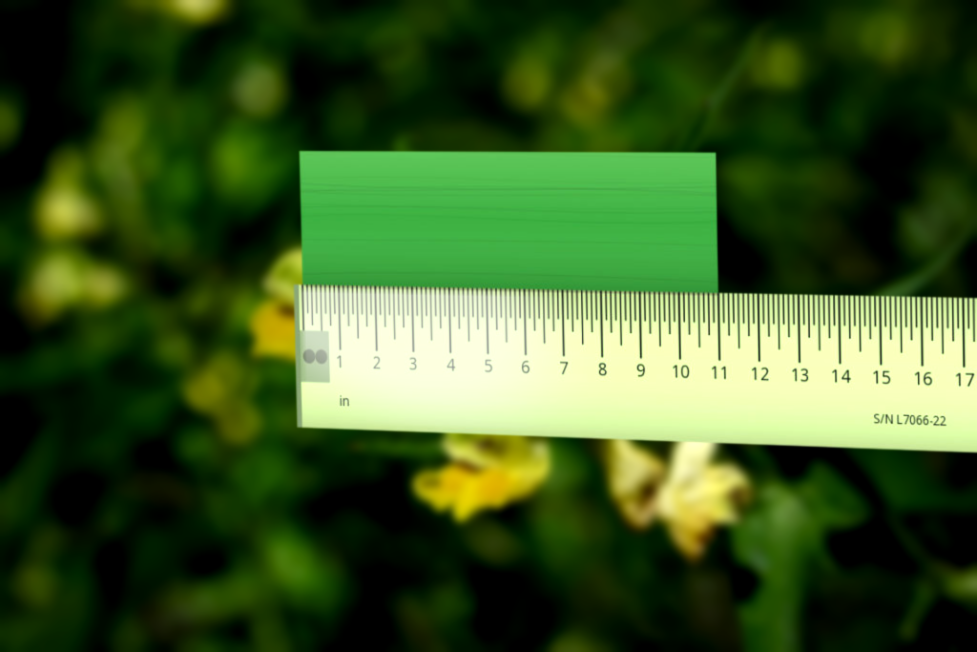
value=11 unit=in
